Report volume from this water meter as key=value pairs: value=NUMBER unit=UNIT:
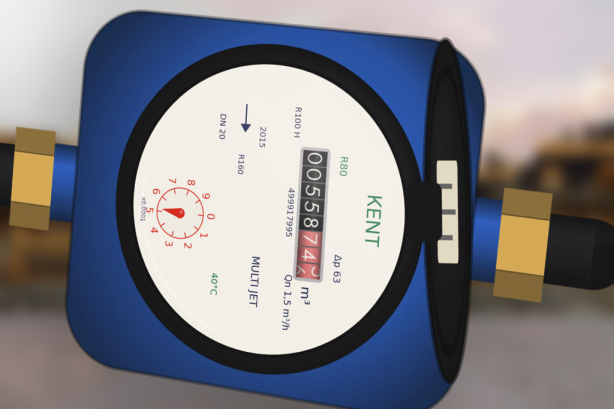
value=558.7455 unit=m³
